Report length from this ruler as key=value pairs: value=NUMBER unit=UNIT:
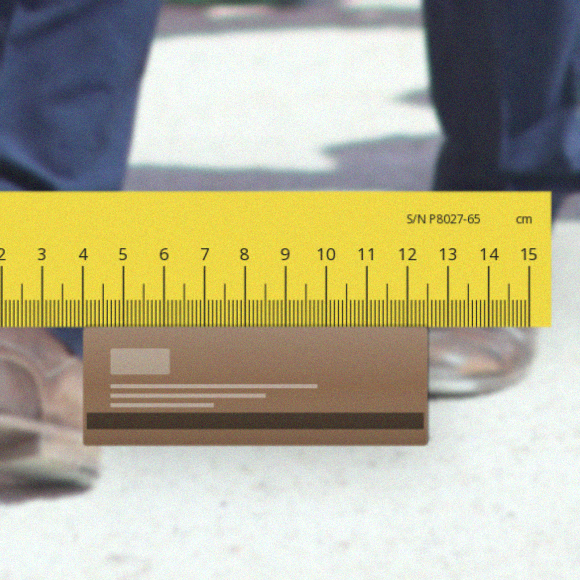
value=8.5 unit=cm
